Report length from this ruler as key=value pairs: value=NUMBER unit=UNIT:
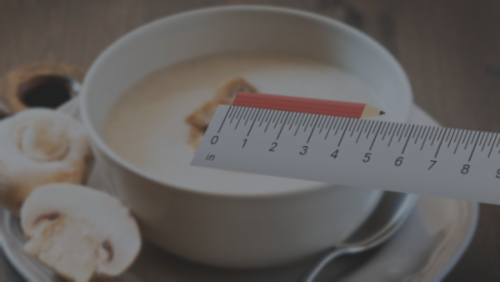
value=5 unit=in
